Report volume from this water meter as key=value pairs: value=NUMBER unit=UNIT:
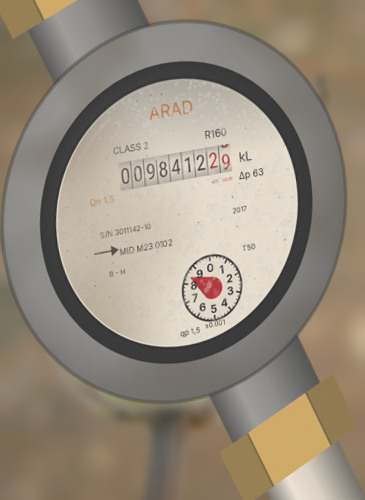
value=98412.288 unit=kL
